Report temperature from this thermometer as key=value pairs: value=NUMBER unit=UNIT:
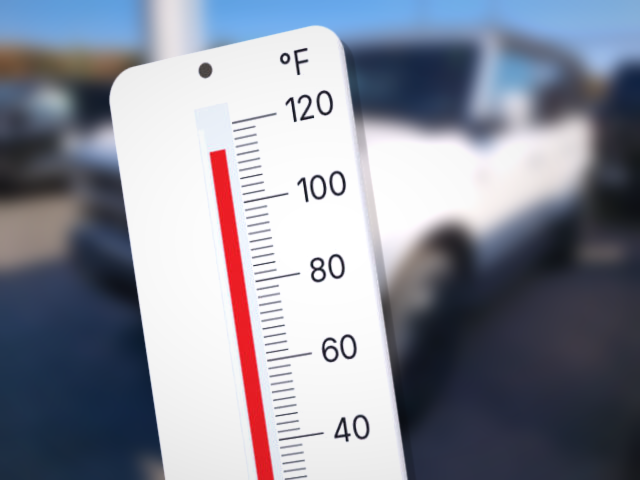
value=114 unit=°F
